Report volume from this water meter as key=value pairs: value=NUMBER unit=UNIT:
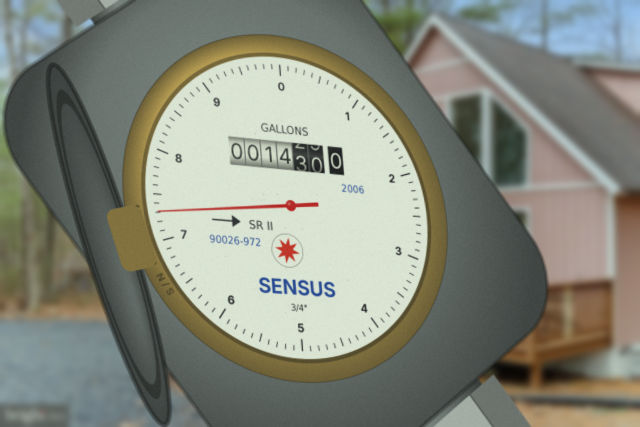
value=14297.3 unit=gal
